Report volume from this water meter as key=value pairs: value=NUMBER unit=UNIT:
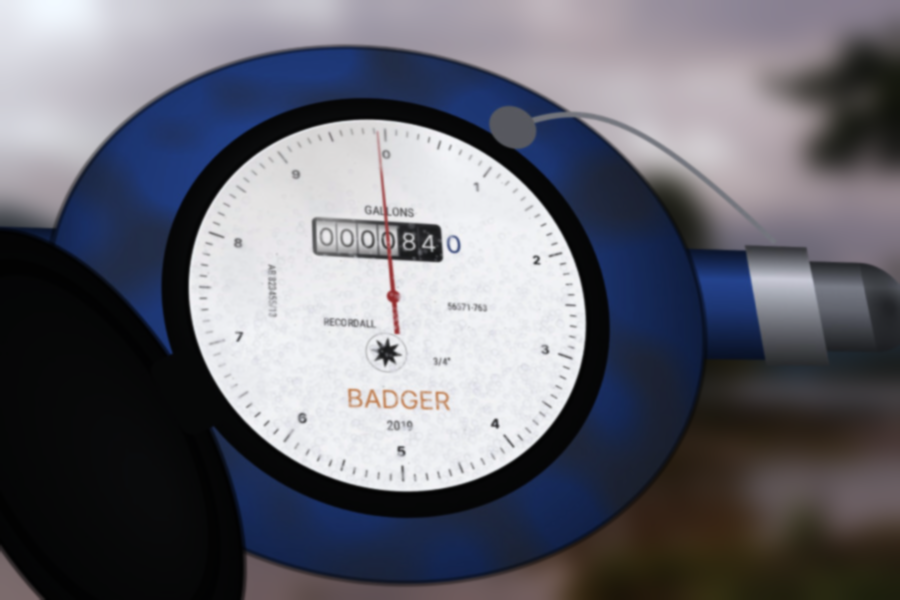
value=839.9 unit=gal
